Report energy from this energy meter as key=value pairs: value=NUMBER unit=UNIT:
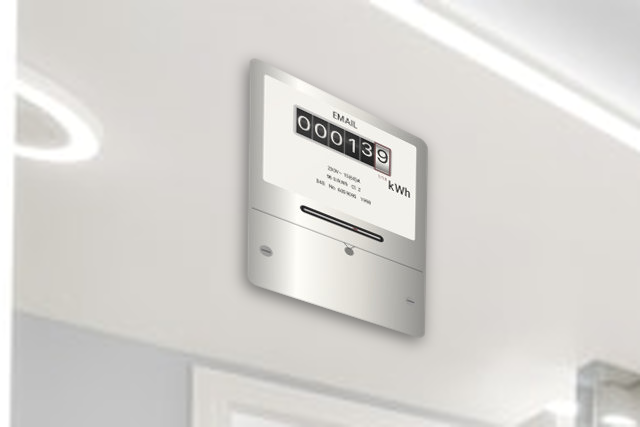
value=13.9 unit=kWh
